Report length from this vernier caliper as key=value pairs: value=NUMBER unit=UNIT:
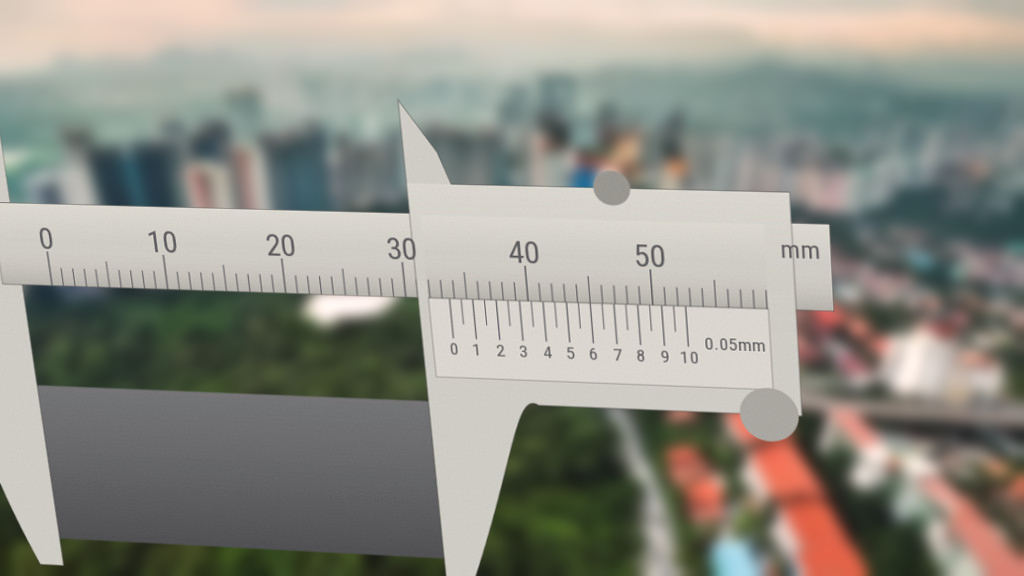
value=33.6 unit=mm
